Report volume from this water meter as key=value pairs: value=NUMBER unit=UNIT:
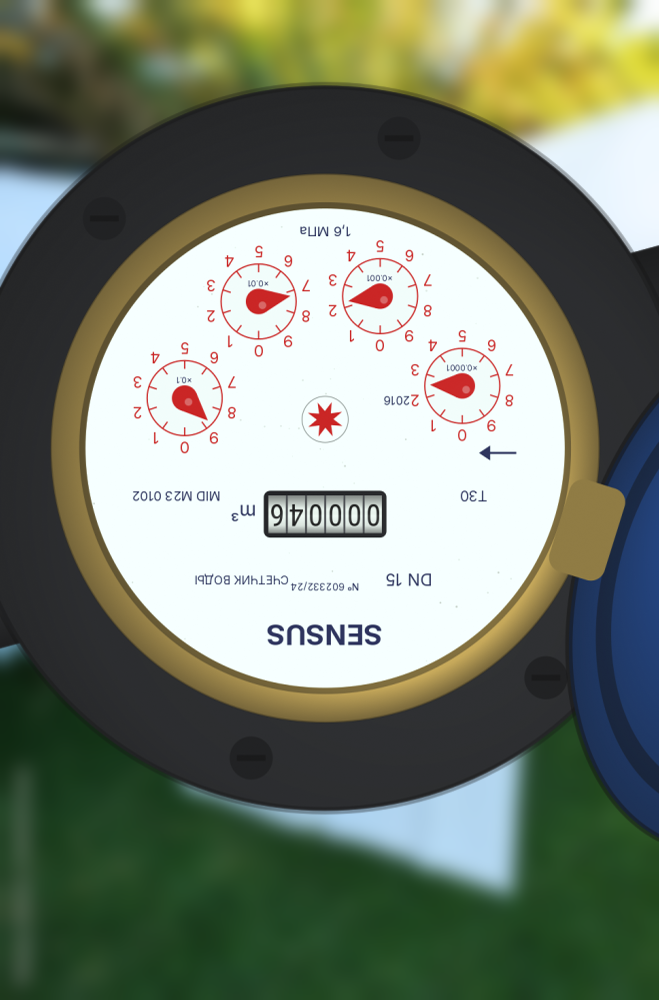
value=46.8722 unit=m³
